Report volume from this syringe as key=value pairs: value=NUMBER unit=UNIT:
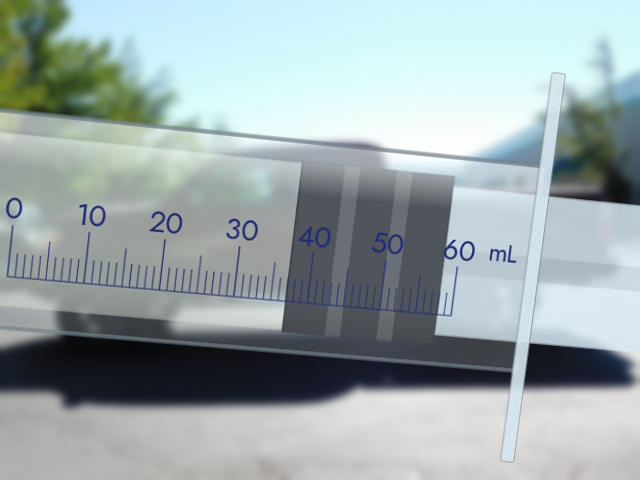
value=37 unit=mL
